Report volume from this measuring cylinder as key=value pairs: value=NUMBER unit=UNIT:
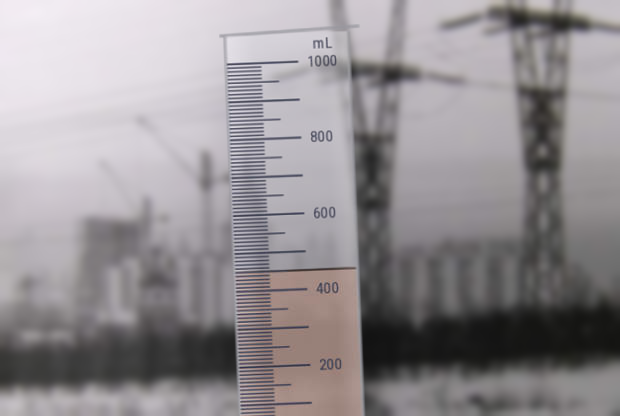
value=450 unit=mL
